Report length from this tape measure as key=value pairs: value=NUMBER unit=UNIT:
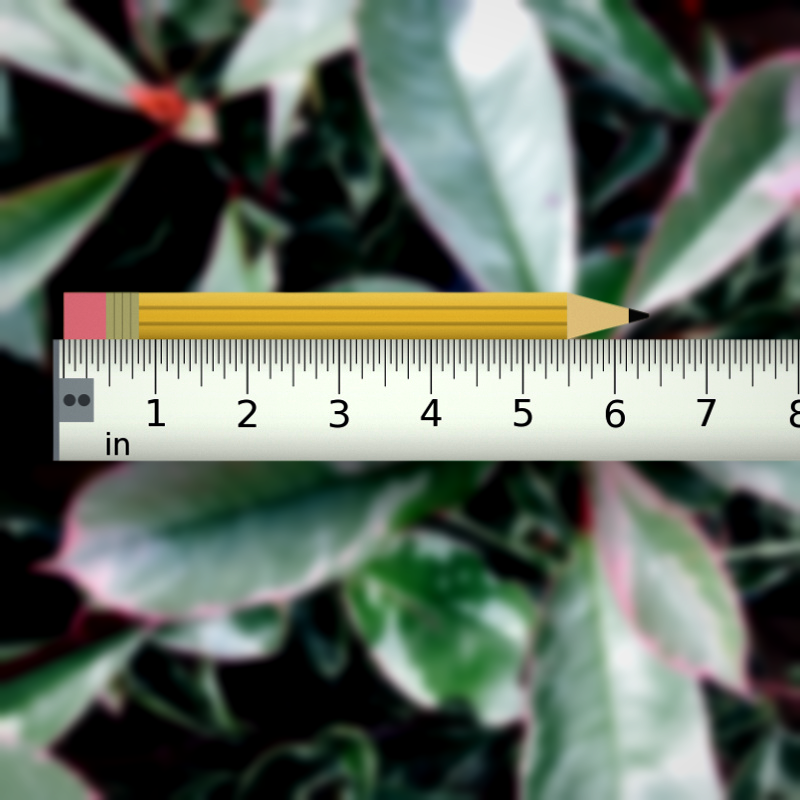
value=6.375 unit=in
